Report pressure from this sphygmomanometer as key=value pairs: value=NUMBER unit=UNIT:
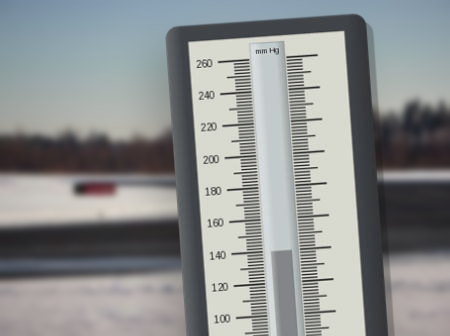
value=140 unit=mmHg
